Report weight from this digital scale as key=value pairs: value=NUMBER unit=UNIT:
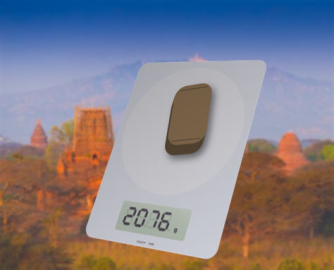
value=2076 unit=g
